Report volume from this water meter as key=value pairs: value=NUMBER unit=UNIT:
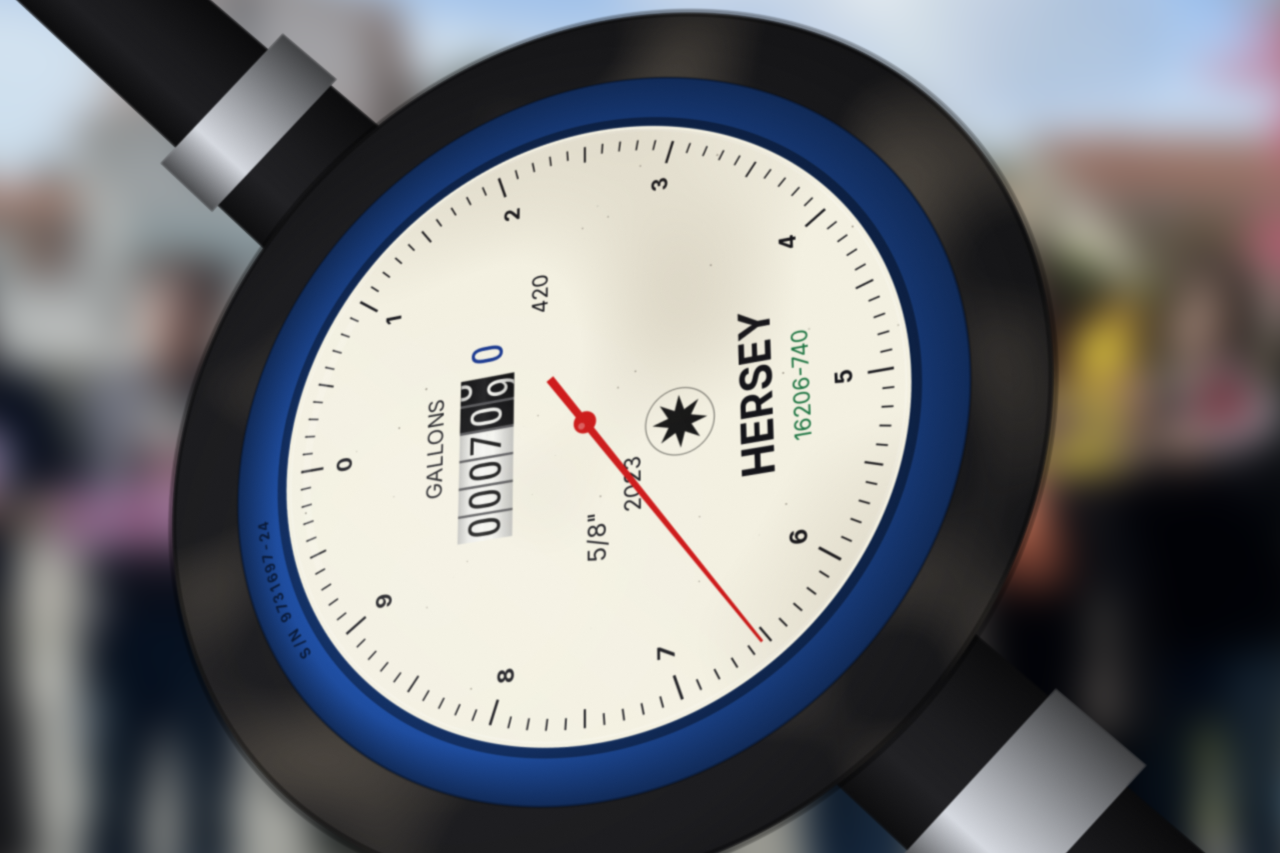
value=7086.5 unit=gal
